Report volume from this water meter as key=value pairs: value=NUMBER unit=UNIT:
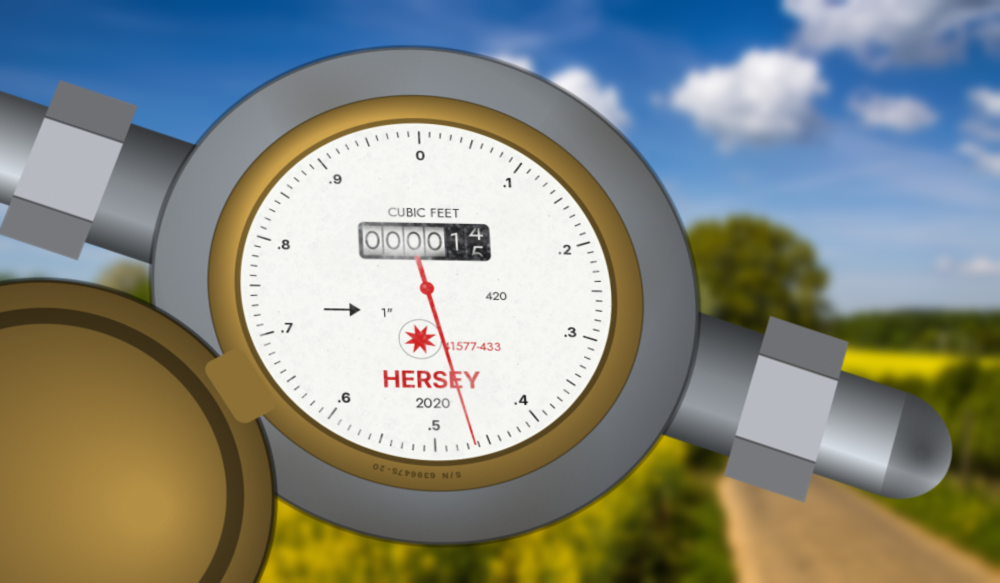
value=14.46 unit=ft³
